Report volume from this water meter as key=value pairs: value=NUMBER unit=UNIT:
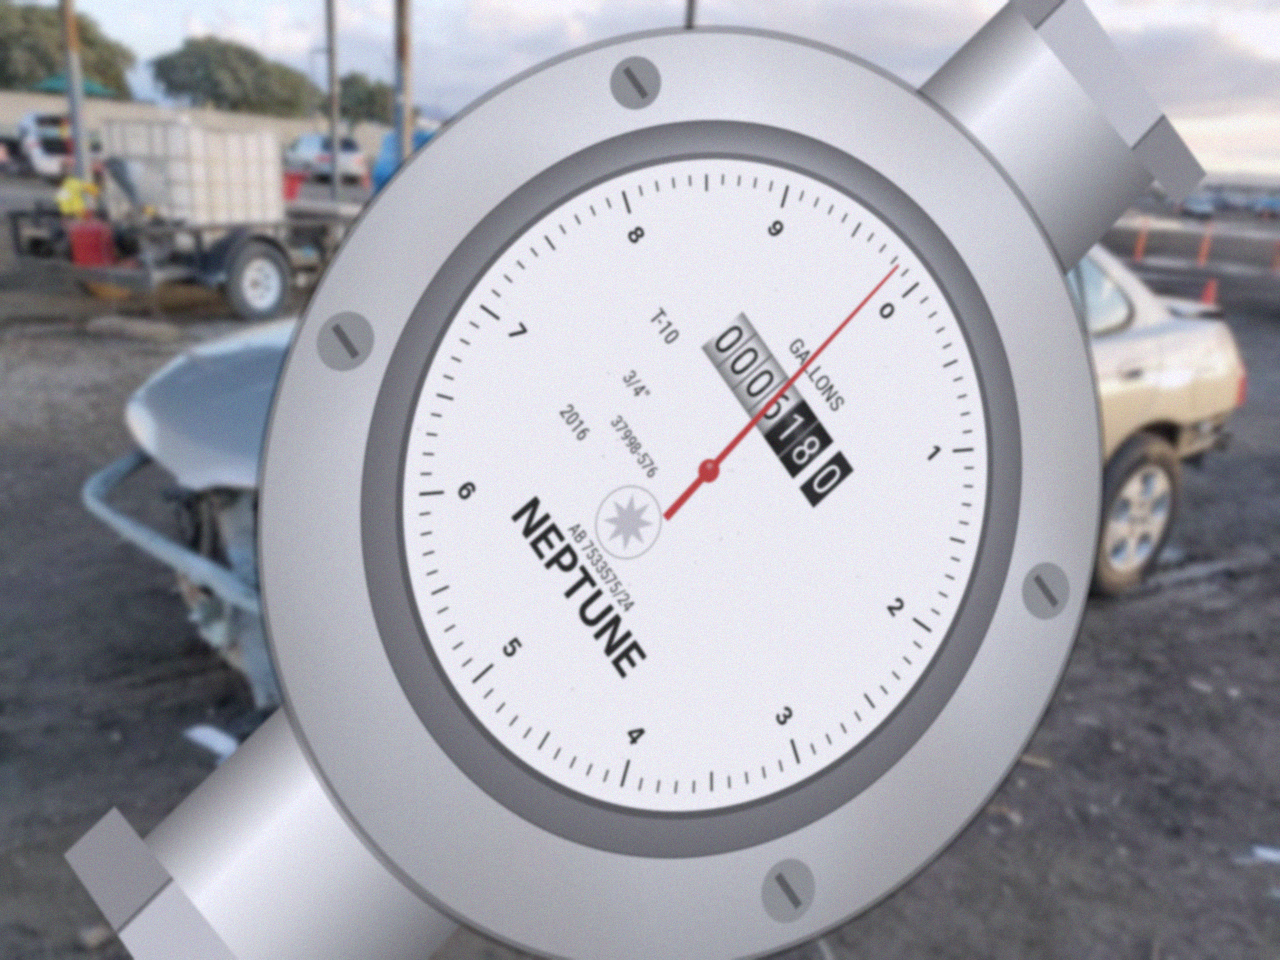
value=6179.8 unit=gal
